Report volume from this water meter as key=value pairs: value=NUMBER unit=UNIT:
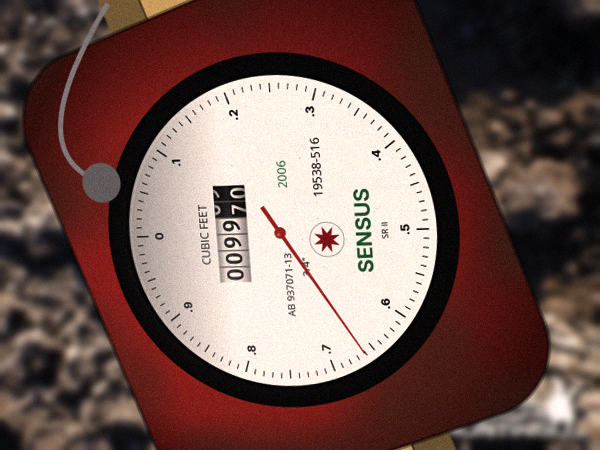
value=9969.66 unit=ft³
